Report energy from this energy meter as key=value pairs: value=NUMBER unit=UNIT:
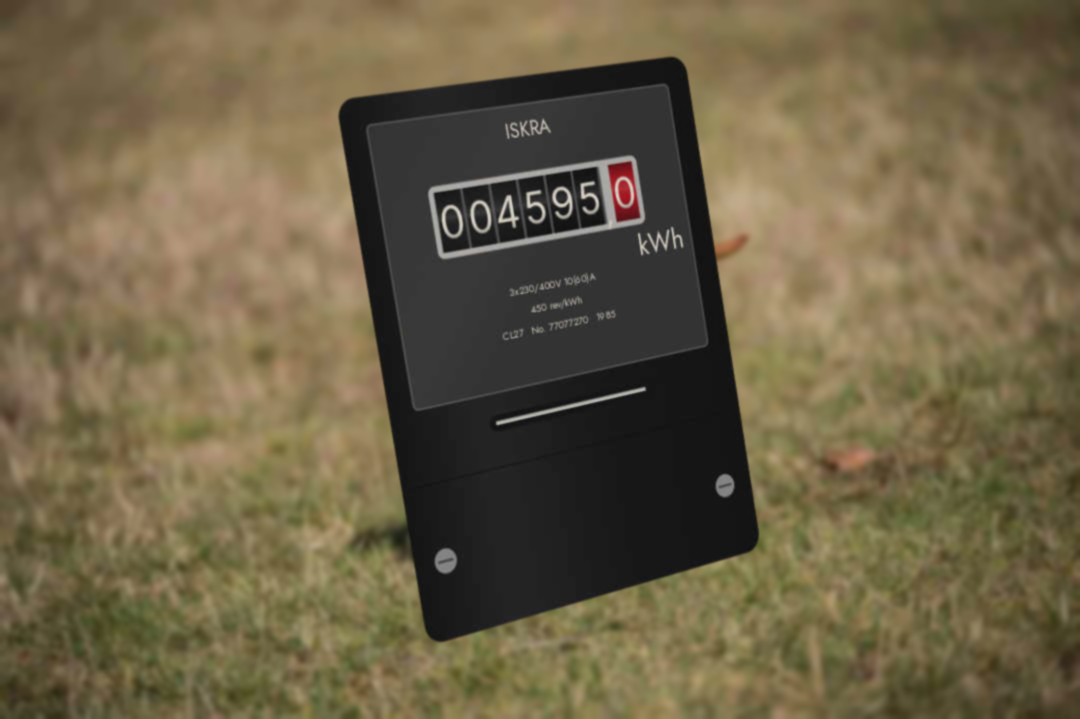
value=4595.0 unit=kWh
